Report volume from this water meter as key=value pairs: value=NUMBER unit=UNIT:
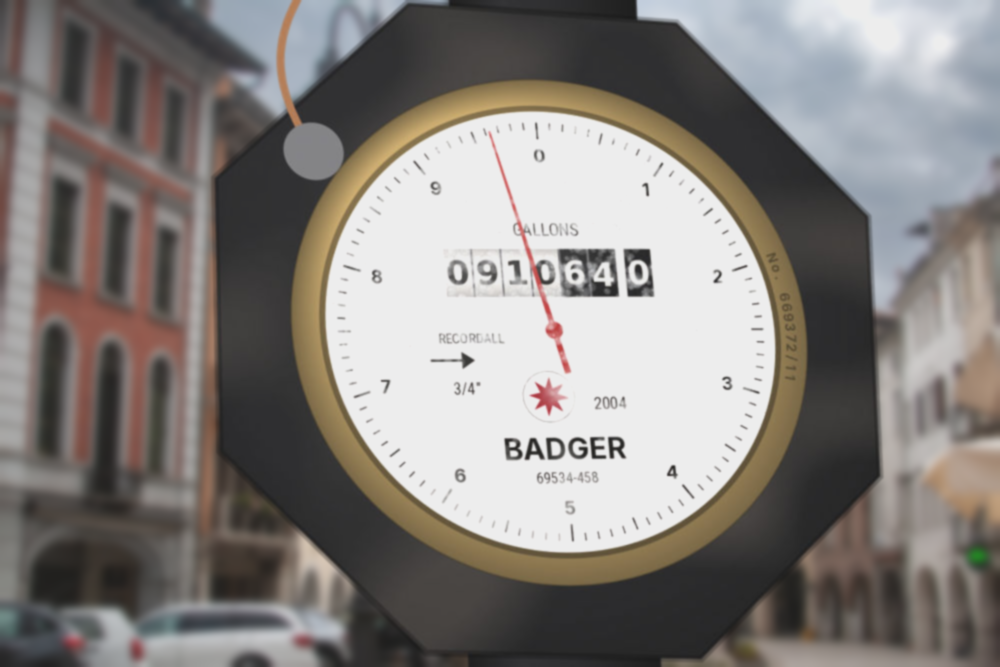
value=910639.6 unit=gal
